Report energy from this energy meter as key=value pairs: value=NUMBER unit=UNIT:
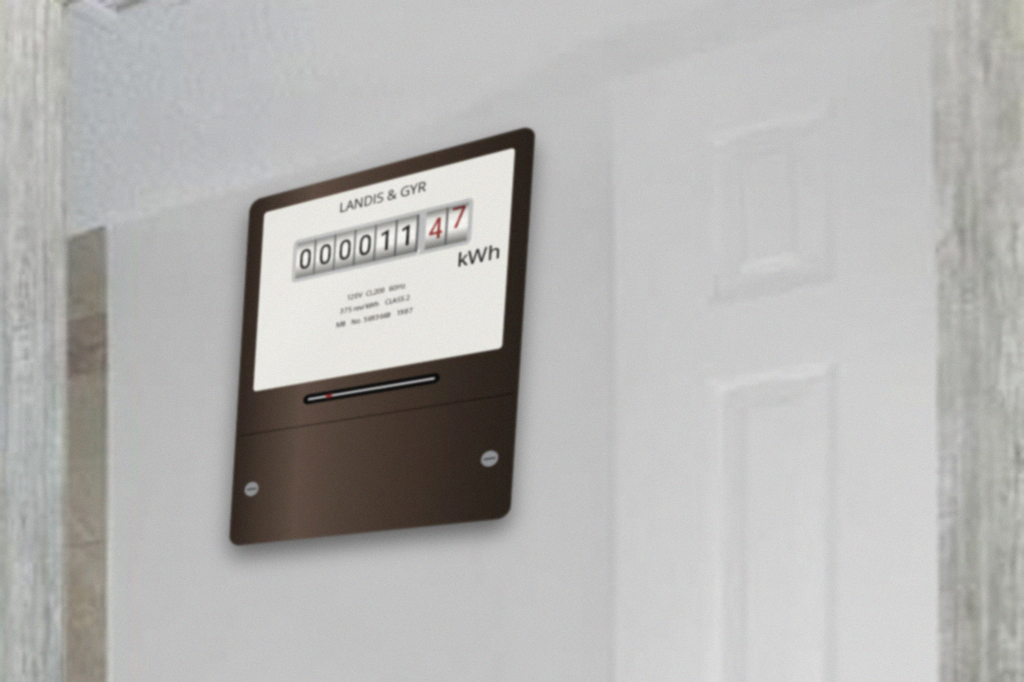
value=11.47 unit=kWh
